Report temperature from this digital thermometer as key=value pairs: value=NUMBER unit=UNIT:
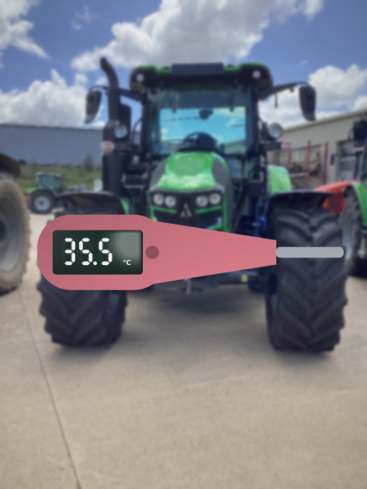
value=35.5 unit=°C
